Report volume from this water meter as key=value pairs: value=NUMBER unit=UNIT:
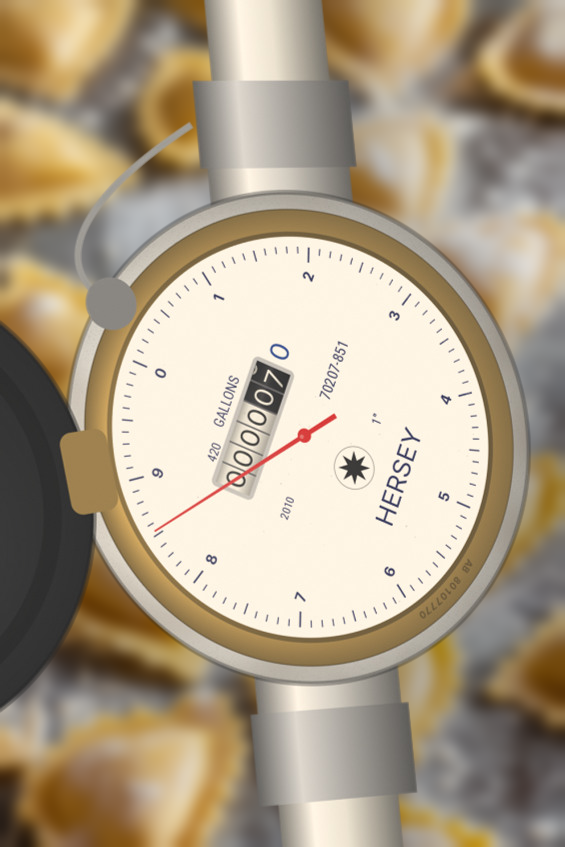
value=68.5 unit=gal
